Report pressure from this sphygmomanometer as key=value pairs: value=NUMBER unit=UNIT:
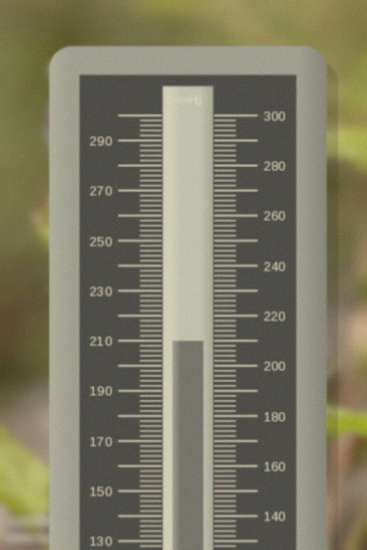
value=210 unit=mmHg
